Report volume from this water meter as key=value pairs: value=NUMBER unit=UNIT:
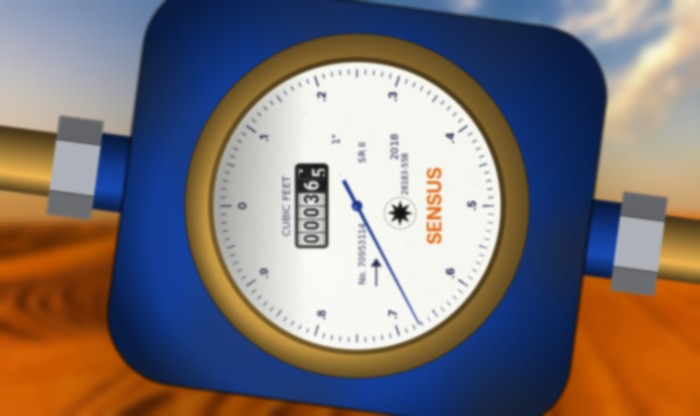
value=364.67 unit=ft³
